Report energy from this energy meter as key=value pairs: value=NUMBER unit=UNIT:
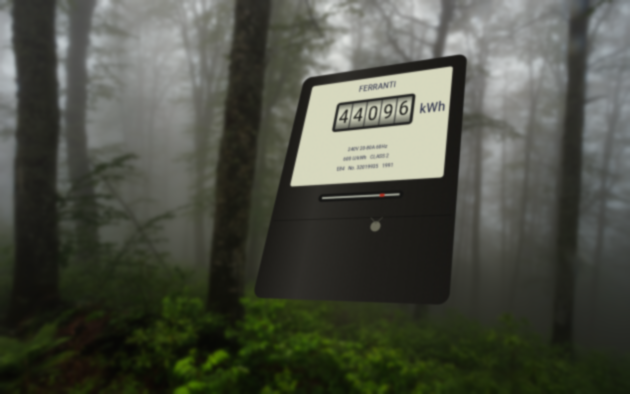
value=44096 unit=kWh
